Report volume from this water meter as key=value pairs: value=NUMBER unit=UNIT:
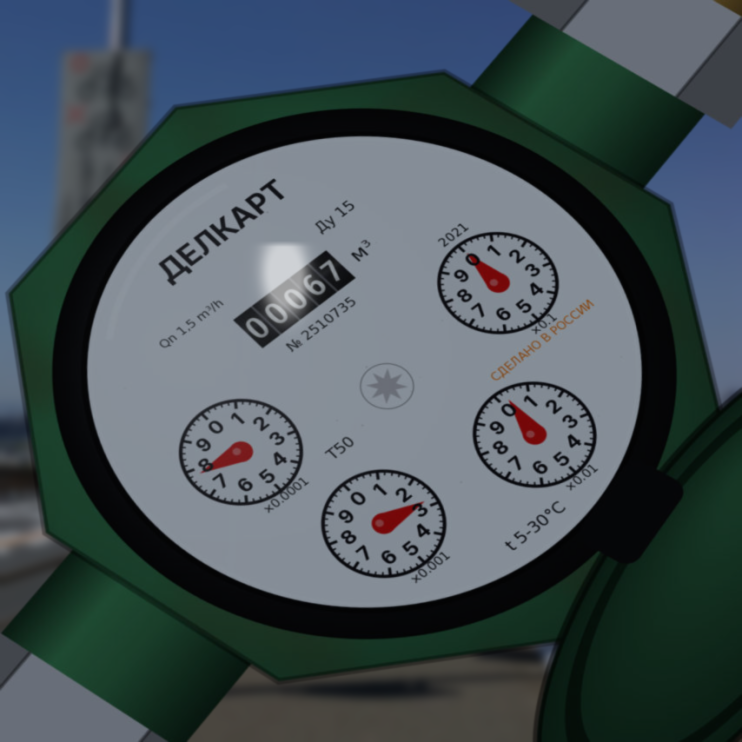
value=67.0027 unit=m³
